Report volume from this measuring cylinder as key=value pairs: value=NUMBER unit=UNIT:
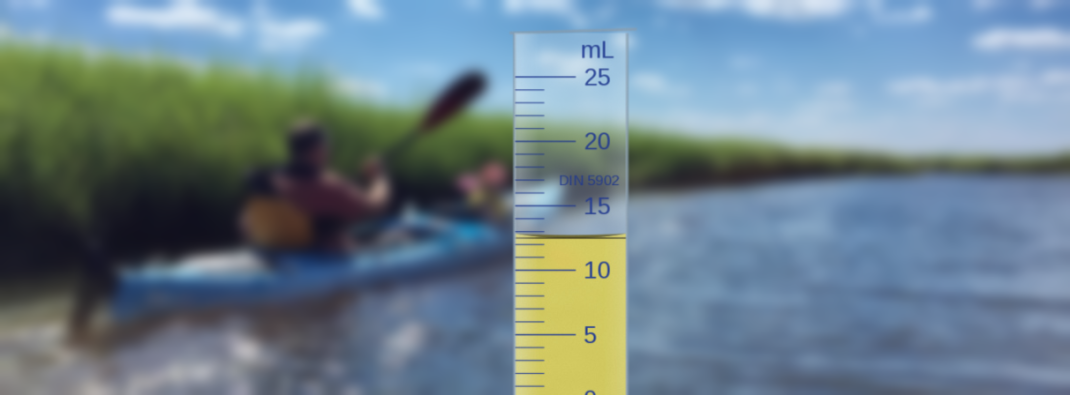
value=12.5 unit=mL
